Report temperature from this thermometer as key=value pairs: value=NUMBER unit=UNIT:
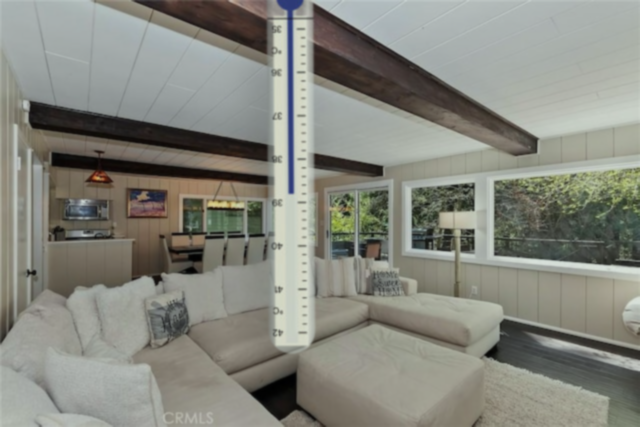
value=38.8 unit=°C
